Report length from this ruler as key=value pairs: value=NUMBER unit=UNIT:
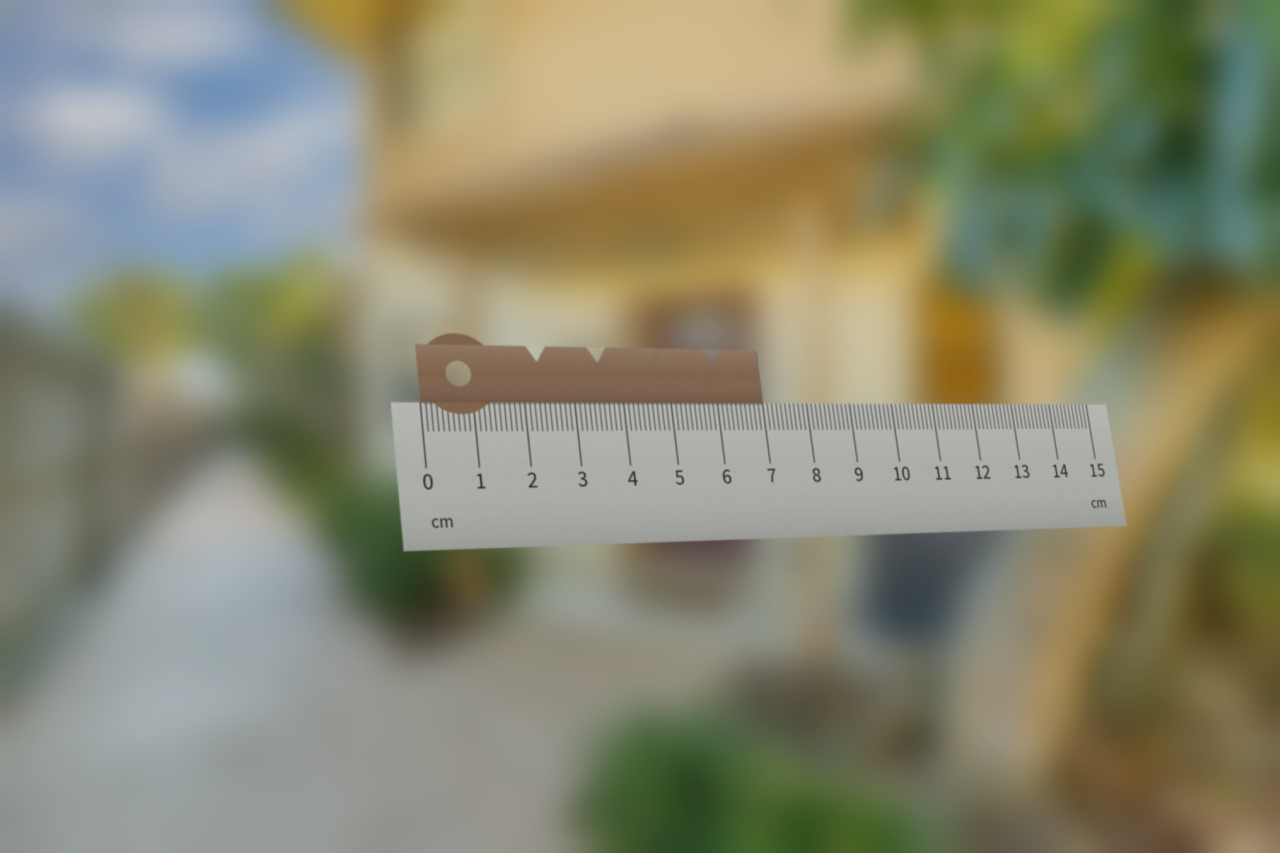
value=7 unit=cm
